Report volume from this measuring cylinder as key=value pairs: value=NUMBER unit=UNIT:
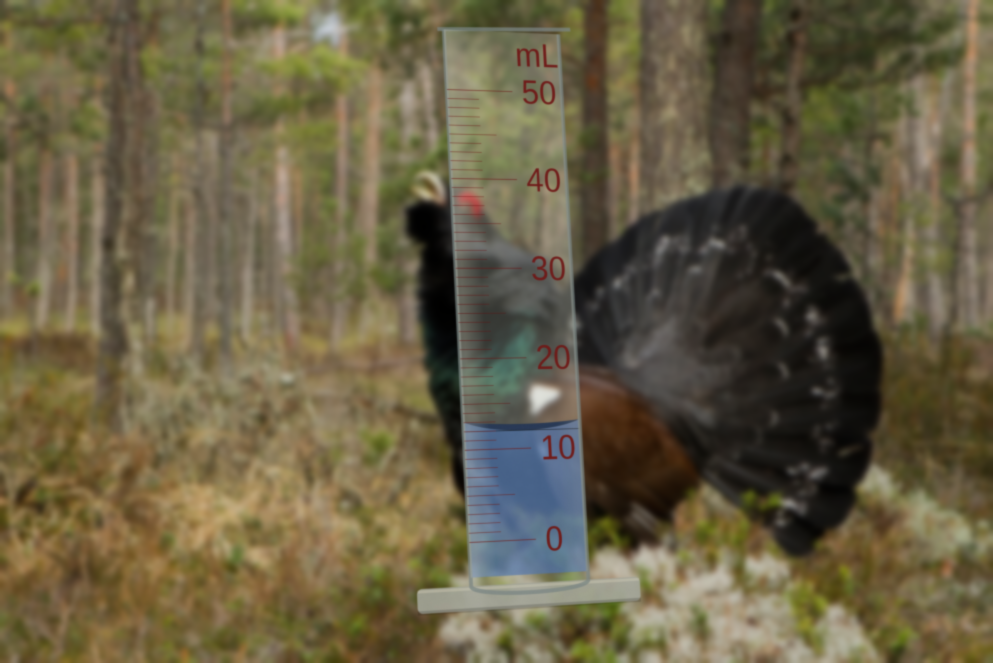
value=12 unit=mL
